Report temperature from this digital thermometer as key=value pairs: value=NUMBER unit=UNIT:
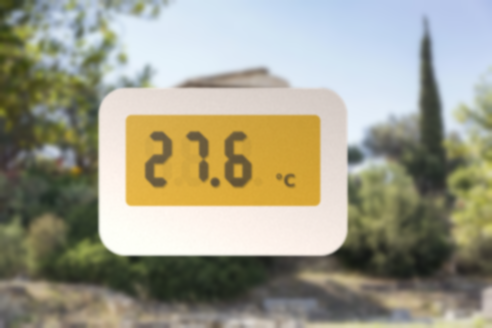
value=27.6 unit=°C
